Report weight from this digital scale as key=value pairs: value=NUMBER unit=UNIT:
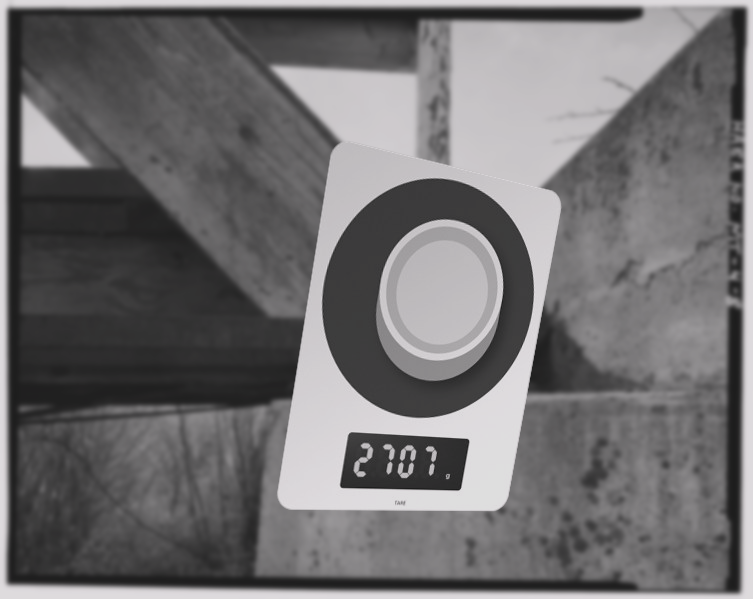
value=2707 unit=g
